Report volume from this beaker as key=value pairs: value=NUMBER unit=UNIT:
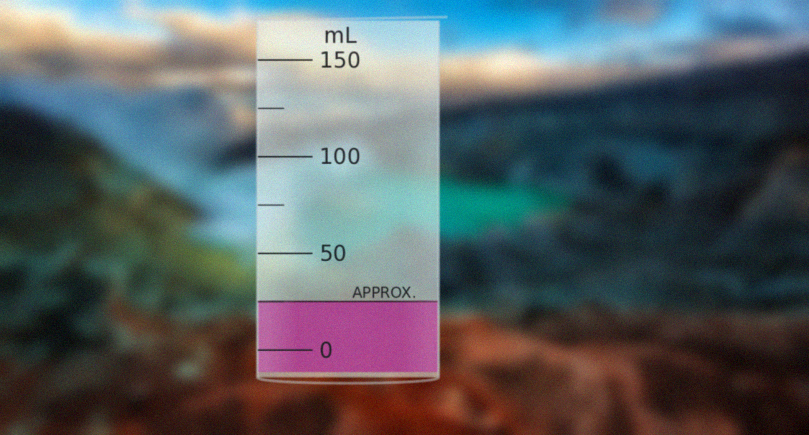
value=25 unit=mL
